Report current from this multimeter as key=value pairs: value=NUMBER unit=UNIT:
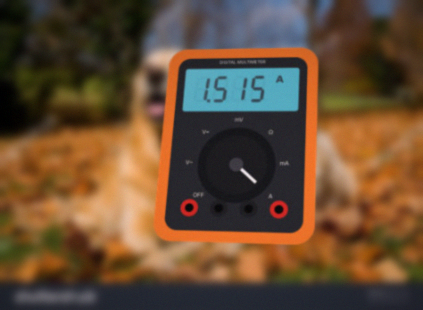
value=1.515 unit=A
